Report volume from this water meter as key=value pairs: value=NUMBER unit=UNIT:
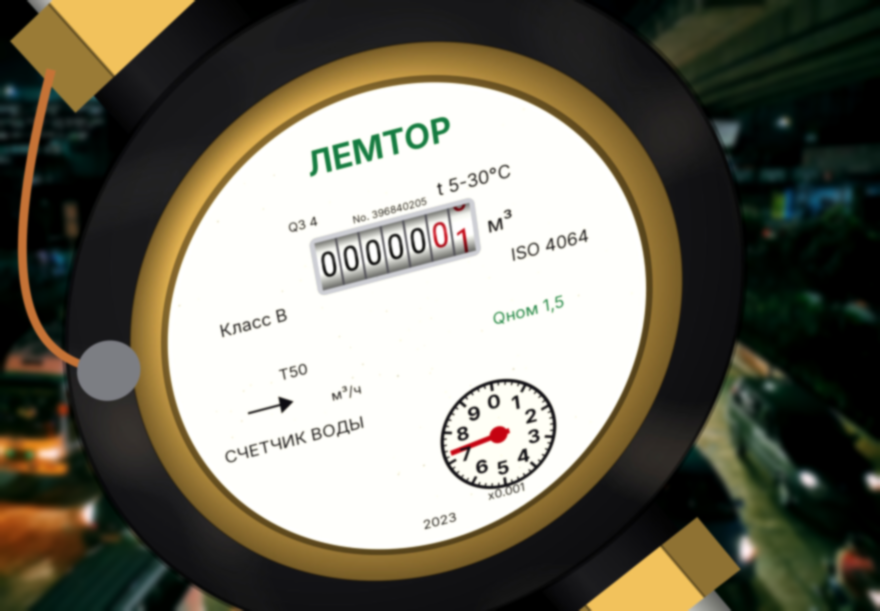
value=0.007 unit=m³
